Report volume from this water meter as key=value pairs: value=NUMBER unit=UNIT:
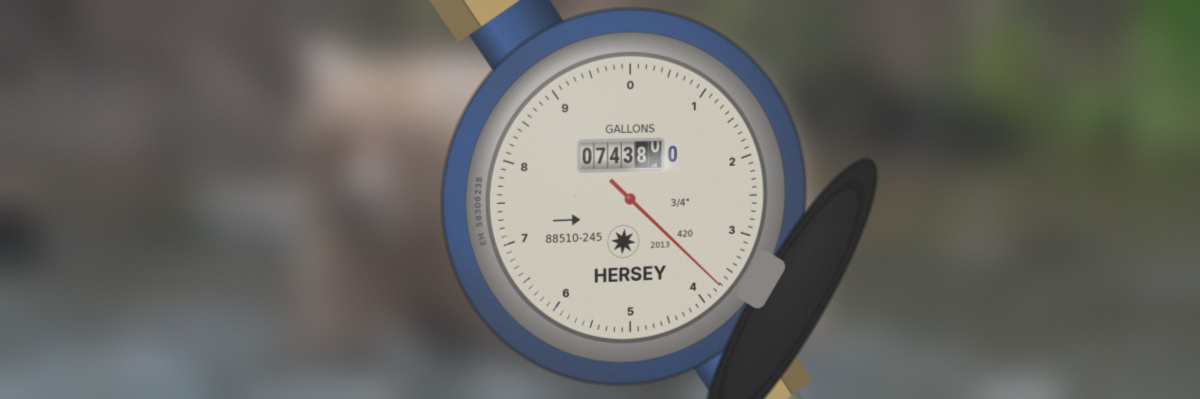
value=743803.7 unit=gal
